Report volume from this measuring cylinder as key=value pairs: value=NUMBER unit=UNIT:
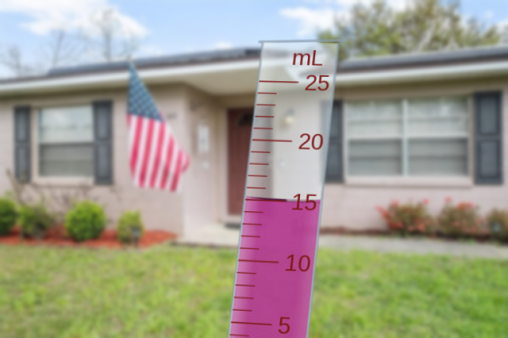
value=15 unit=mL
